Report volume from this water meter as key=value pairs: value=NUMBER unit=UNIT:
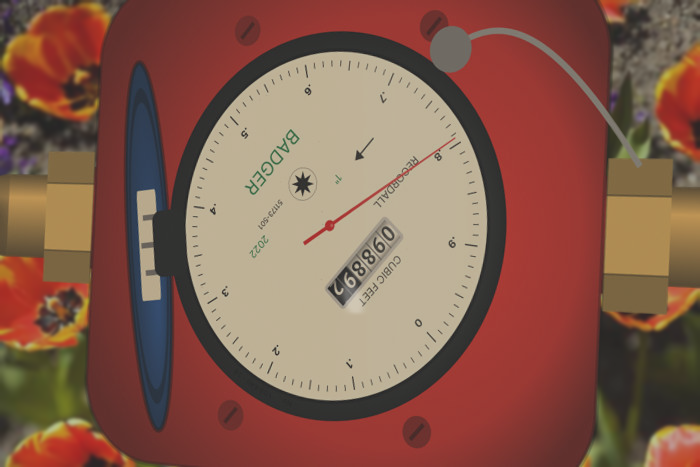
value=98891.79 unit=ft³
